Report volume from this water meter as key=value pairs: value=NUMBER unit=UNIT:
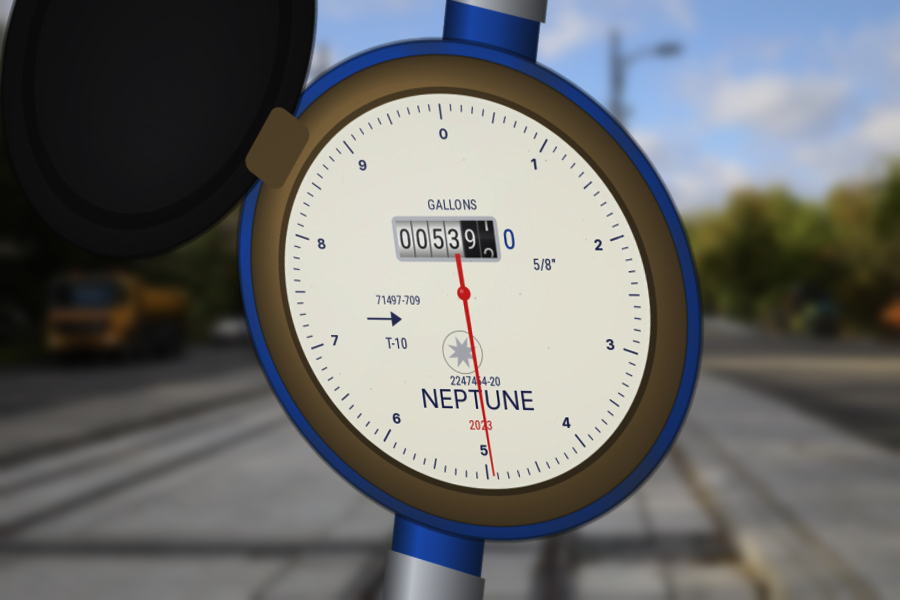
value=53914.9 unit=gal
